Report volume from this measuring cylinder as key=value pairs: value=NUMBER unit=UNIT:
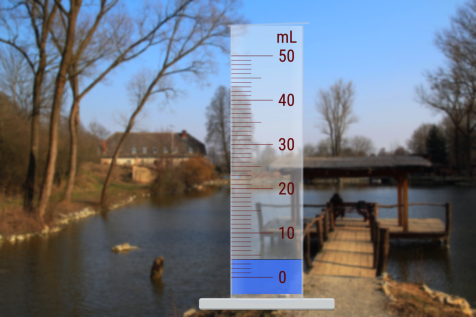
value=4 unit=mL
